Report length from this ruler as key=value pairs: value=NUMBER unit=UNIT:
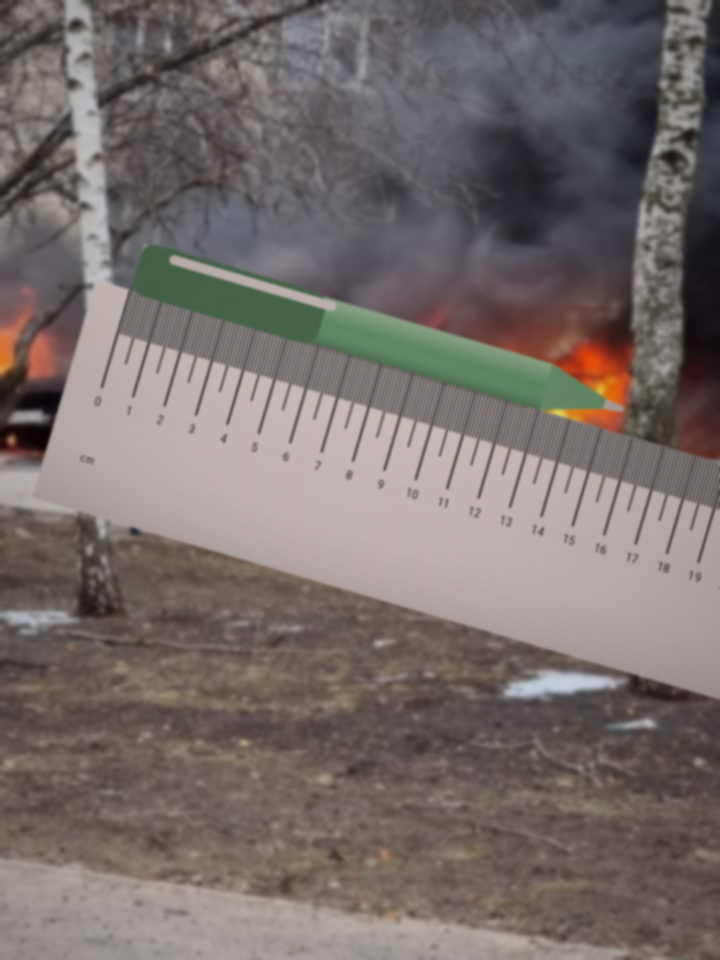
value=15.5 unit=cm
